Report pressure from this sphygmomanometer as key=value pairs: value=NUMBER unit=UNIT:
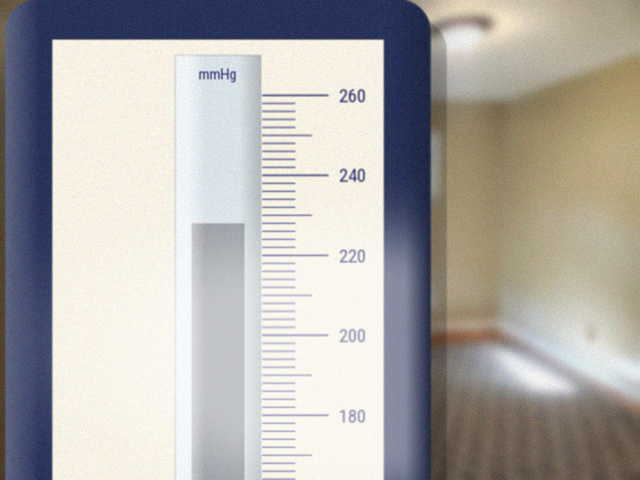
value=228 unit=mmHg
